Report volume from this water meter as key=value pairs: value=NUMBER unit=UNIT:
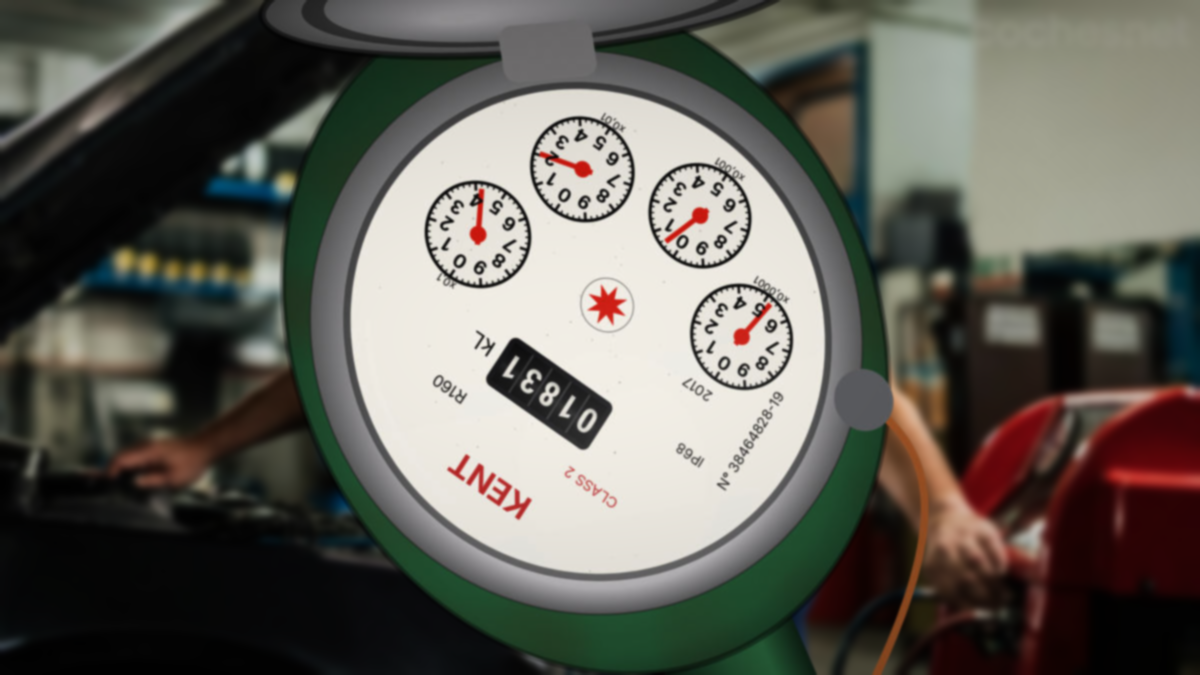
value=1831.4205 unit=kL
